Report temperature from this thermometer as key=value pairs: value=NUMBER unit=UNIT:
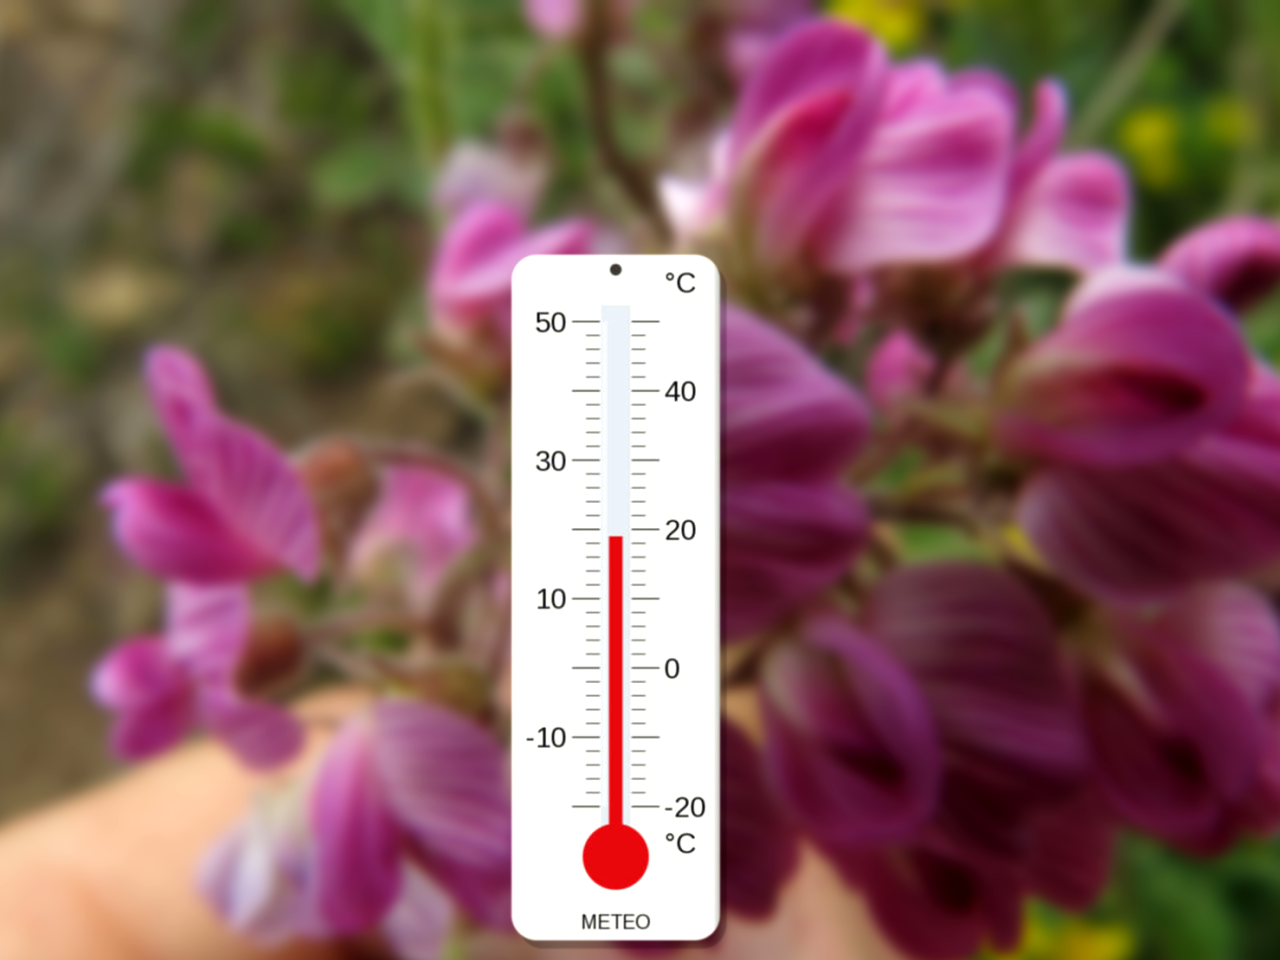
value=19 unit=°C
